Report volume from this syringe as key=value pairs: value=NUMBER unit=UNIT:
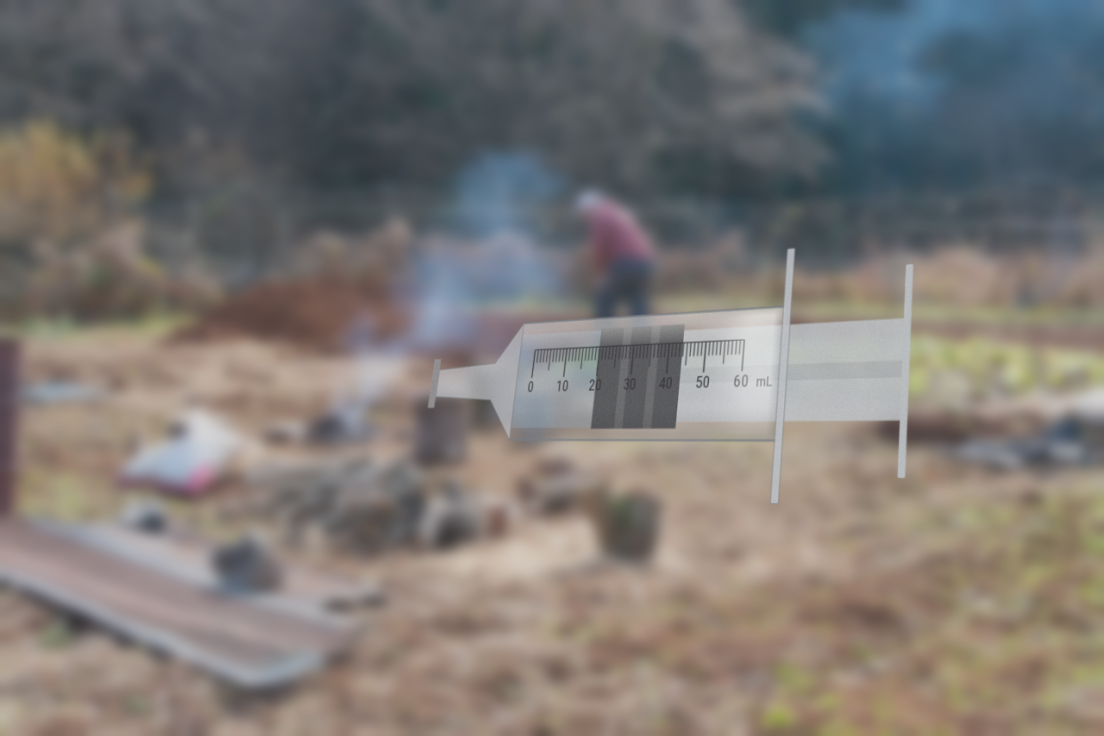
value=20 unit=mL
